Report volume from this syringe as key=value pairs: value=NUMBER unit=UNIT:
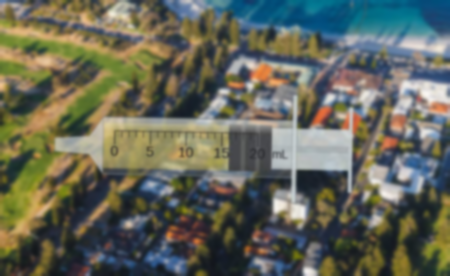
value=16 unit=mL
